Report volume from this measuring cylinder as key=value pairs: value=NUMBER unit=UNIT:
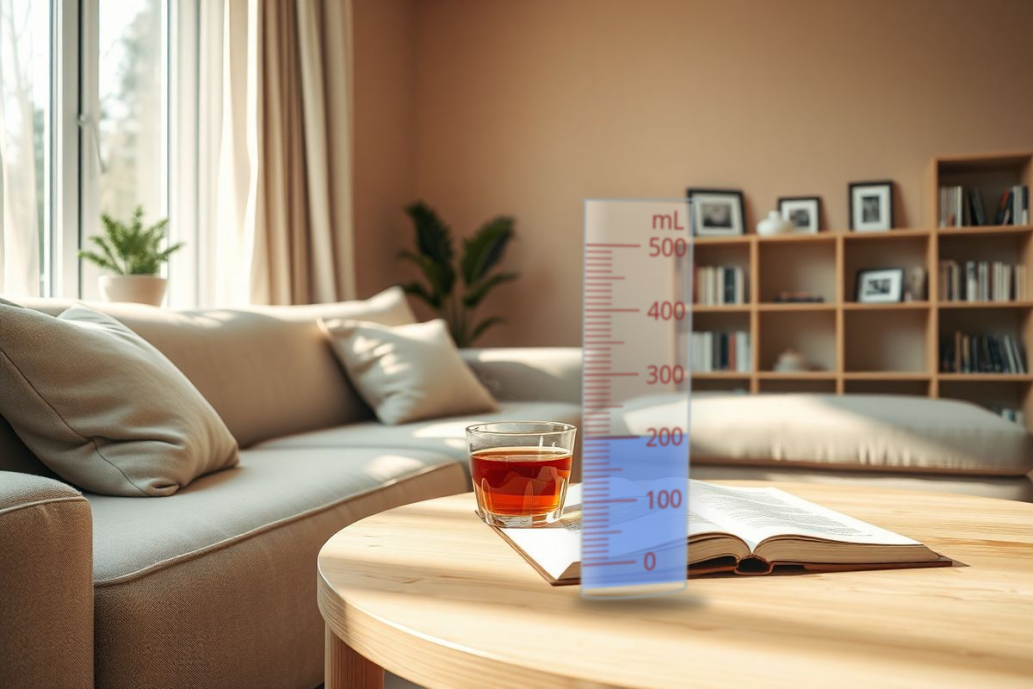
value=200 unit=mL
